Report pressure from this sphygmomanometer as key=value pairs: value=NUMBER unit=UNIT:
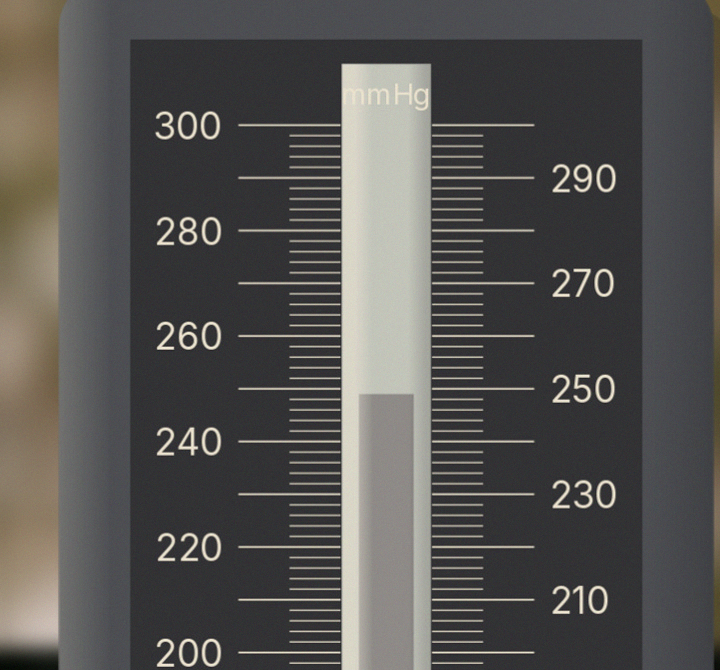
value=249 unit=mmHg
